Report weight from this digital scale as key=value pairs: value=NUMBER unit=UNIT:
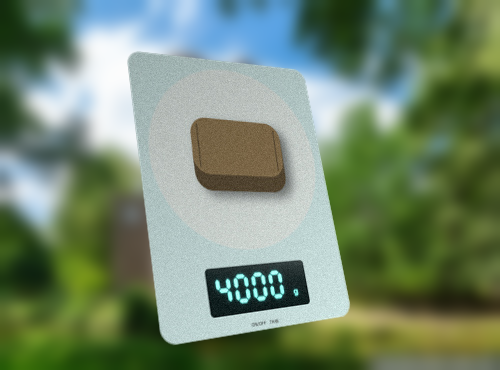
value=4000 unit=g
